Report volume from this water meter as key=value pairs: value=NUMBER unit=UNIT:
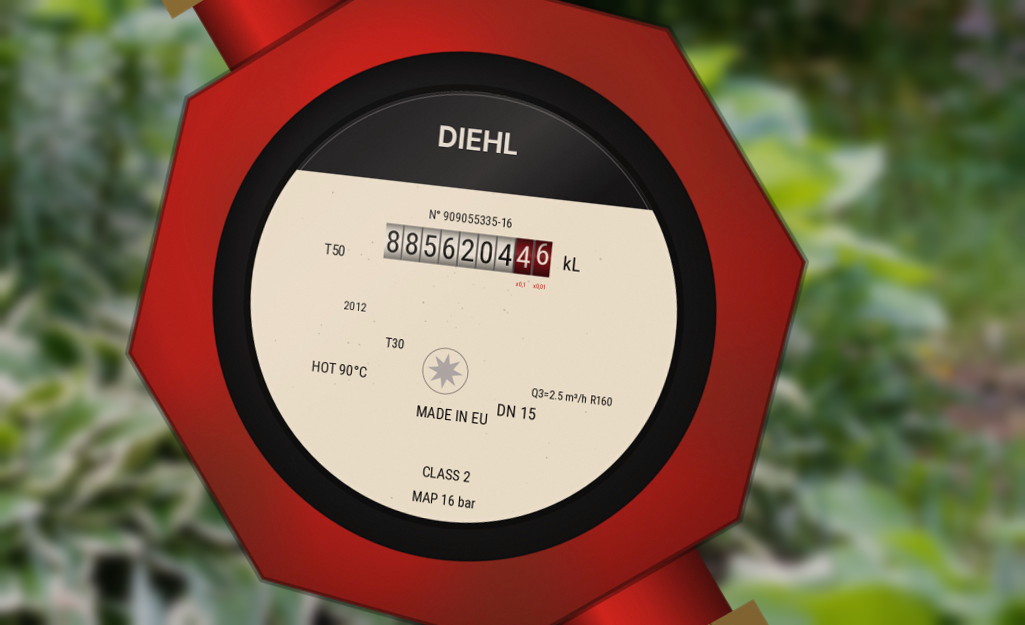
value=8856204.46 unit=kL
